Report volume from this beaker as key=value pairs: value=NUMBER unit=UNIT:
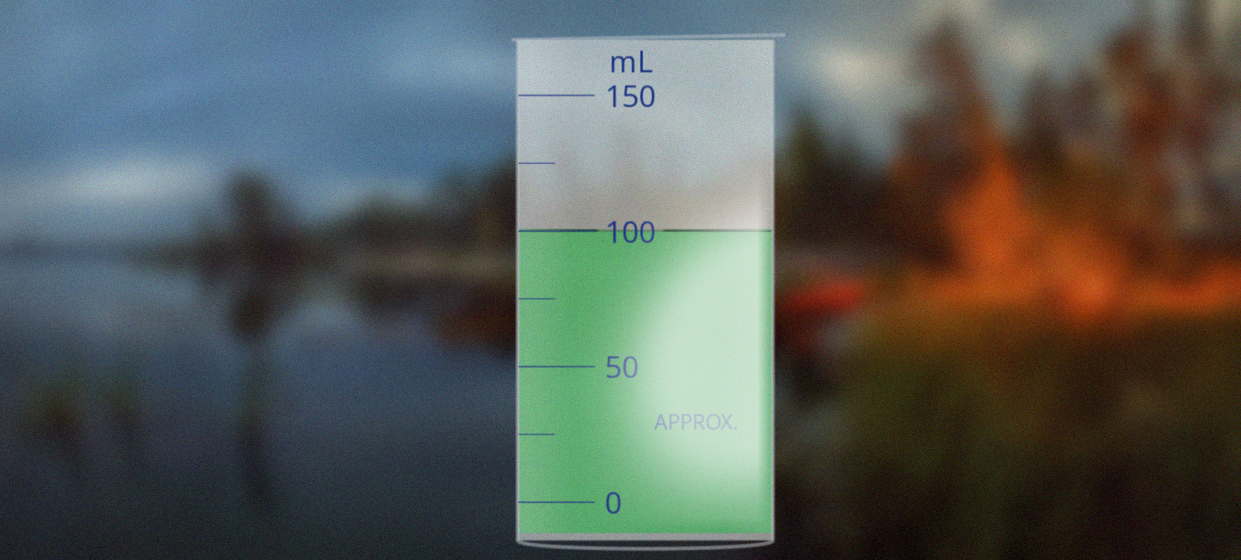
value=100 unit=mL
